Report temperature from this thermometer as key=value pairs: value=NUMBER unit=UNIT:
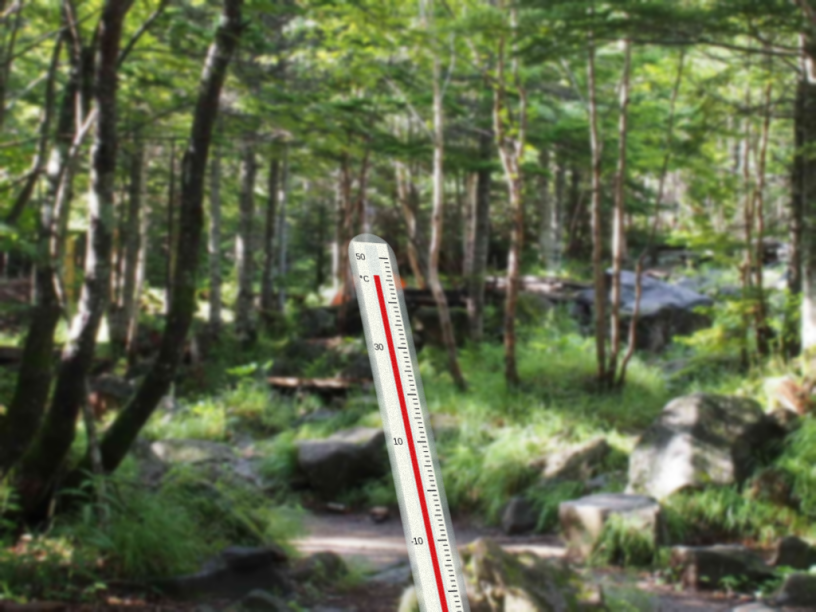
value=46 unit=°C
